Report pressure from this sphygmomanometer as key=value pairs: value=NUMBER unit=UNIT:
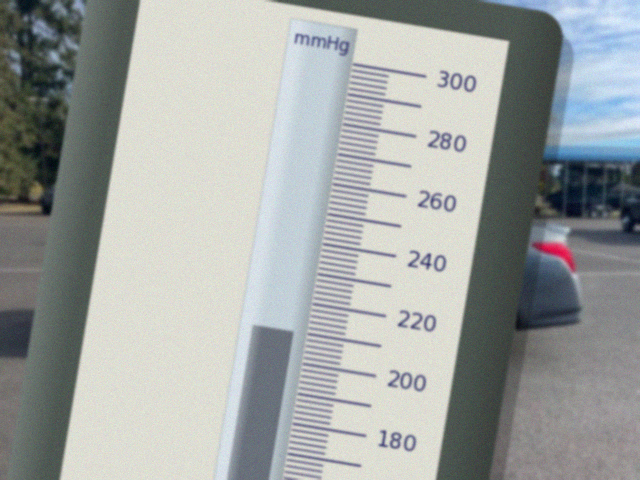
value=210 unit=mmHg
